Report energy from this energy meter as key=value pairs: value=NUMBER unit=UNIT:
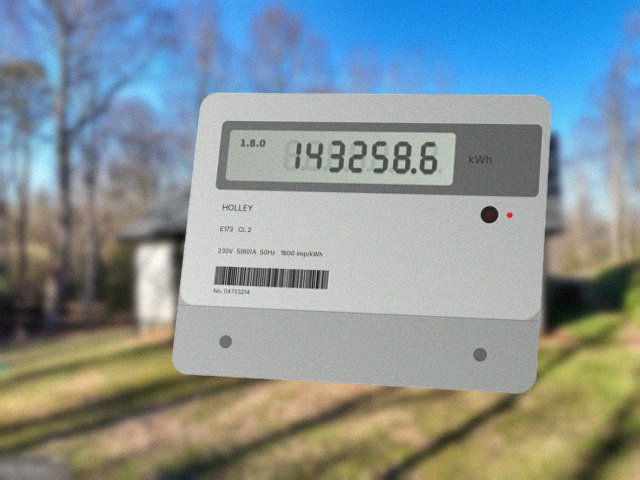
value=143258.6 unit=kWh
